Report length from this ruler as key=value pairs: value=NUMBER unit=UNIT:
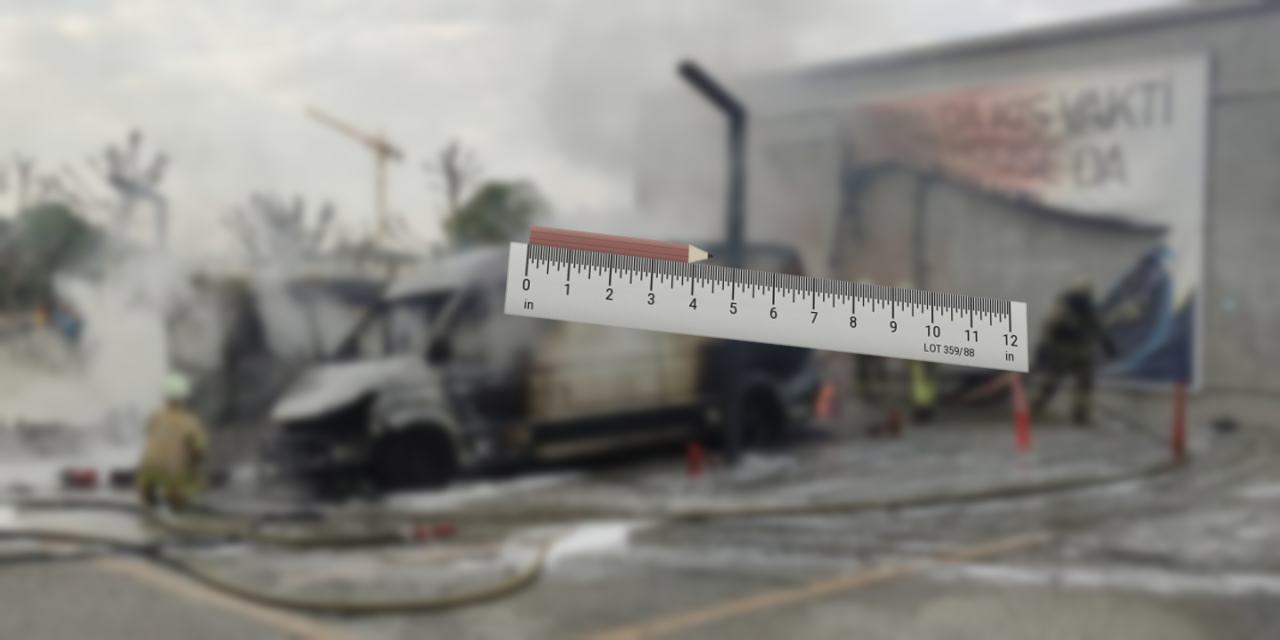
value=4.5 unit=in
